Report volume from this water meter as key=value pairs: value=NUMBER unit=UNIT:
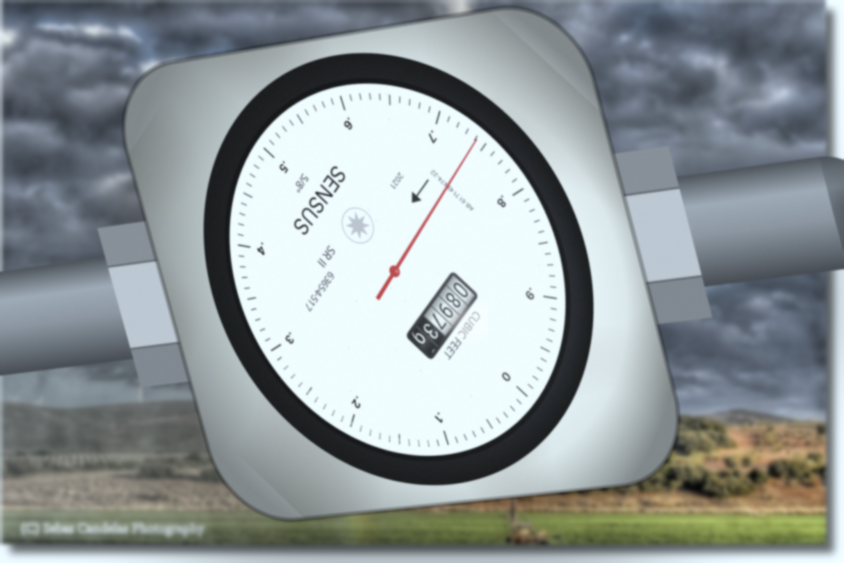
value=89738.74 unit=ft³
